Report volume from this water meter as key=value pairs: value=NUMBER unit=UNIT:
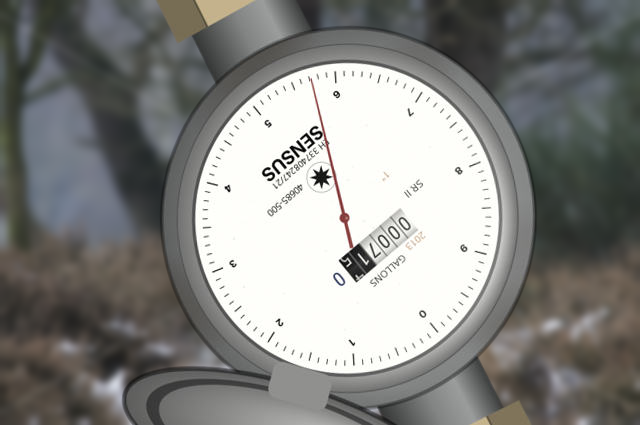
value=7145.7 unit=gal
